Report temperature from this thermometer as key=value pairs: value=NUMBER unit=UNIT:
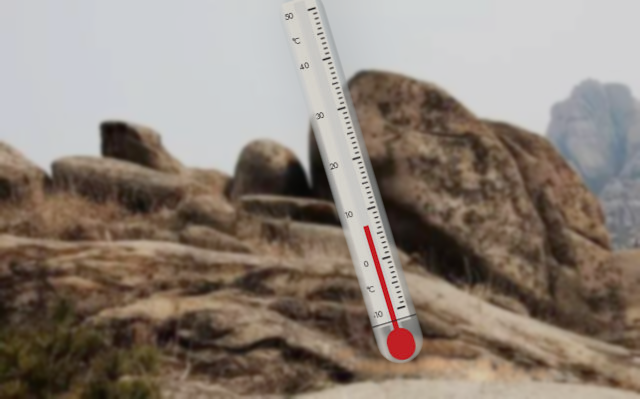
value=7 unit=°C
